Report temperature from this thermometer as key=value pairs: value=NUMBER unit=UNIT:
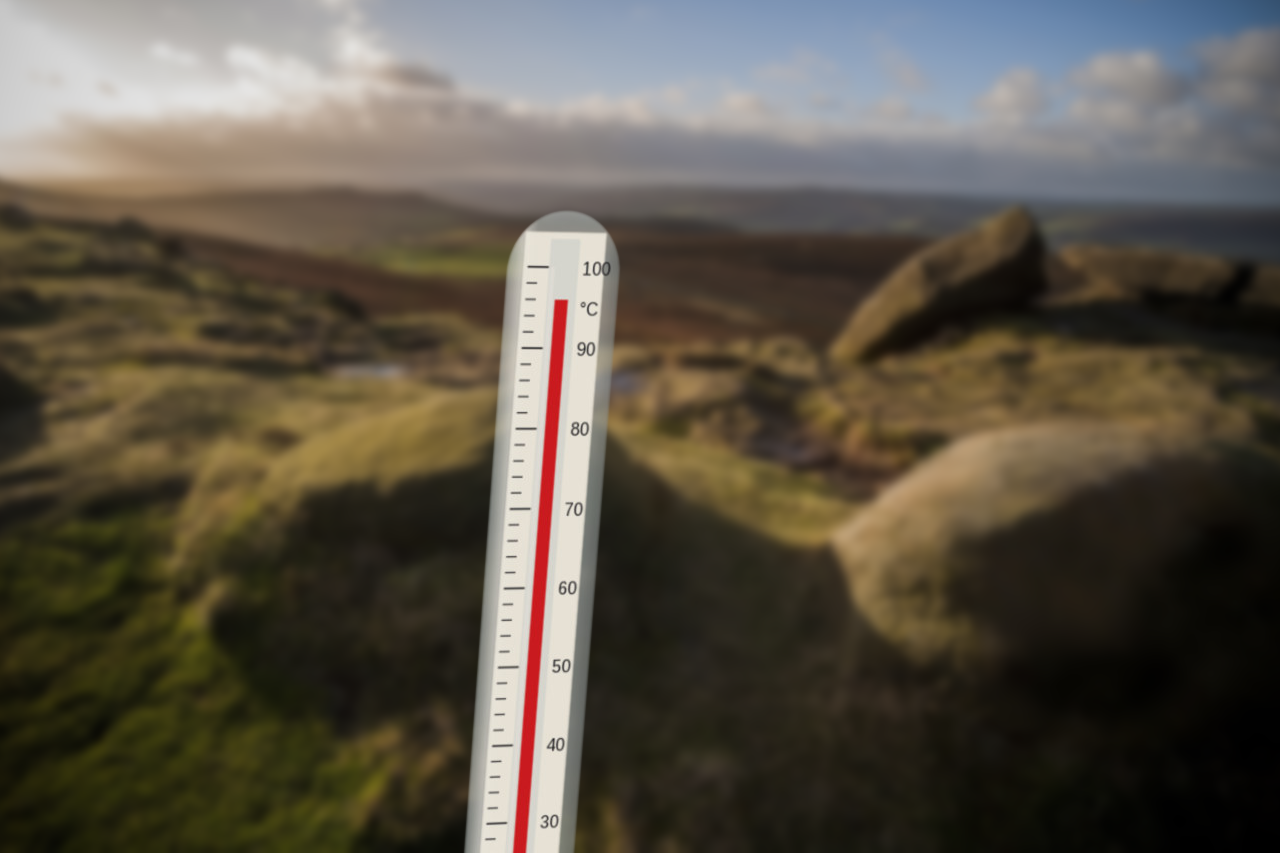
value=96 unit=°C
